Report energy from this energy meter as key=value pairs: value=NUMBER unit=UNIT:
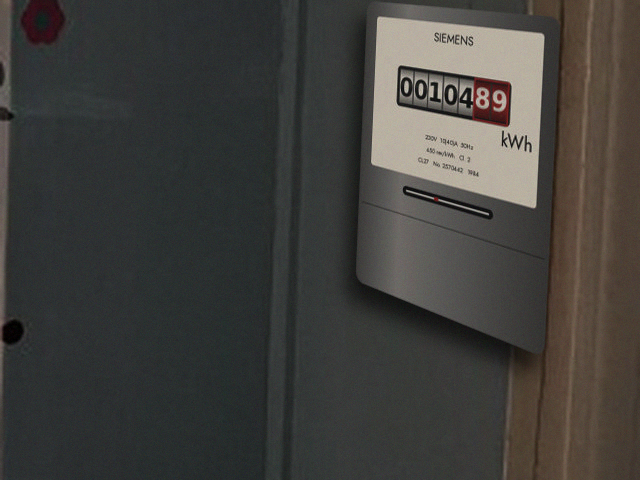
value=104.89 unit=kWh
